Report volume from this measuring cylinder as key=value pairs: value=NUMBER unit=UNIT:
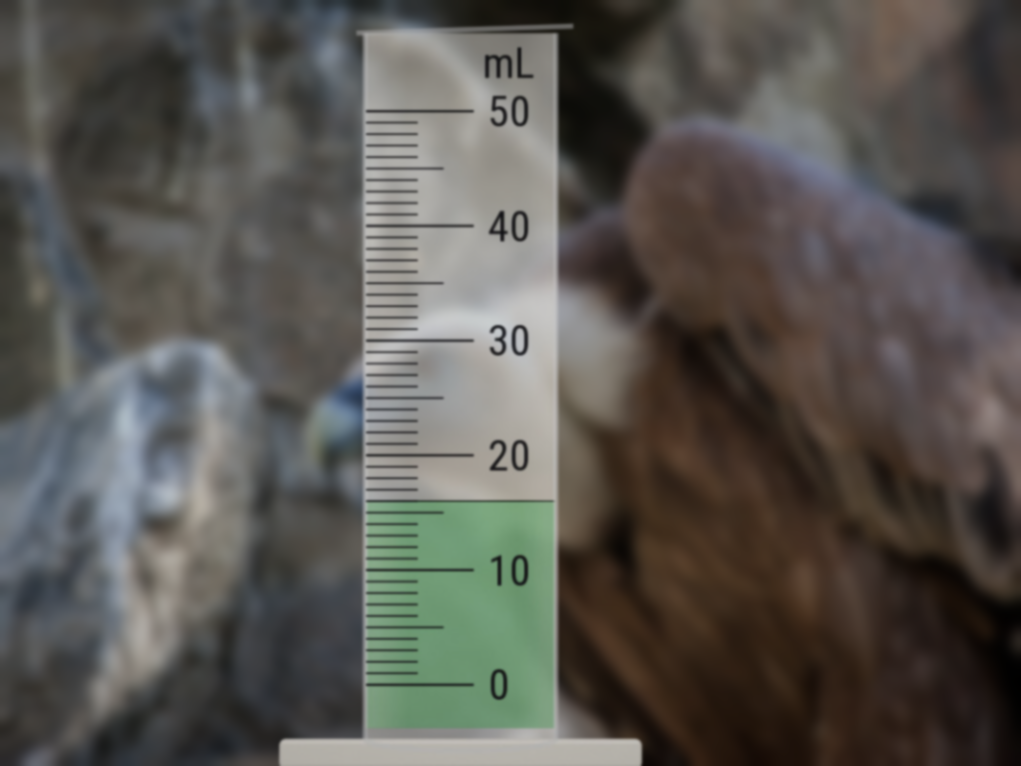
value=16 unit=mL
